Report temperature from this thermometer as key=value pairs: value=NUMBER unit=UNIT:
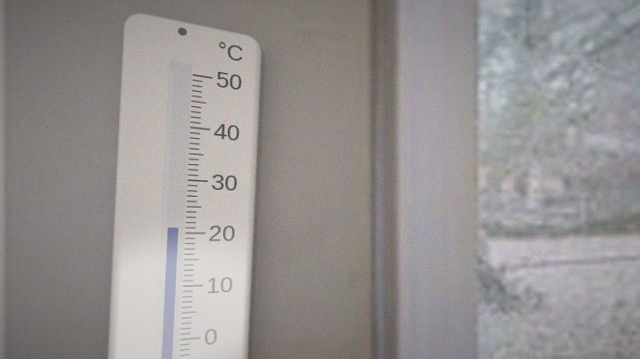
value=21 unit=°C
